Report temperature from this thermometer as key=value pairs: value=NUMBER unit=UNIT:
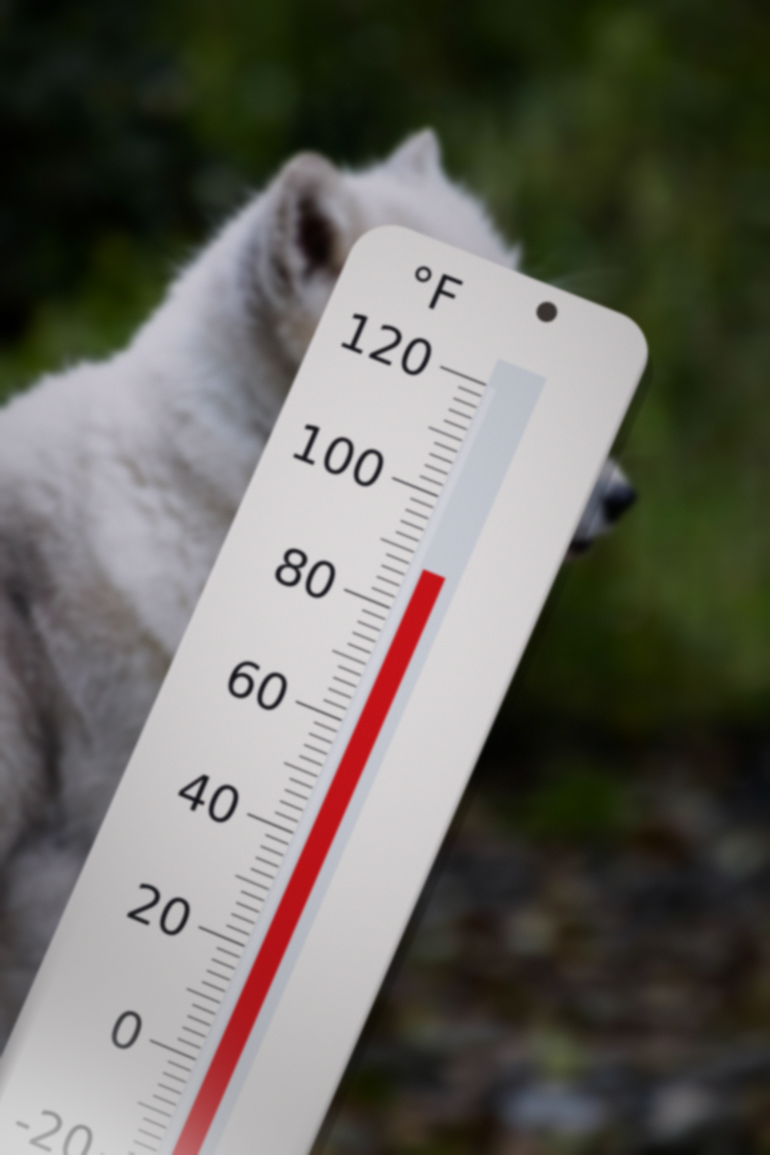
value=88 unit=°F
